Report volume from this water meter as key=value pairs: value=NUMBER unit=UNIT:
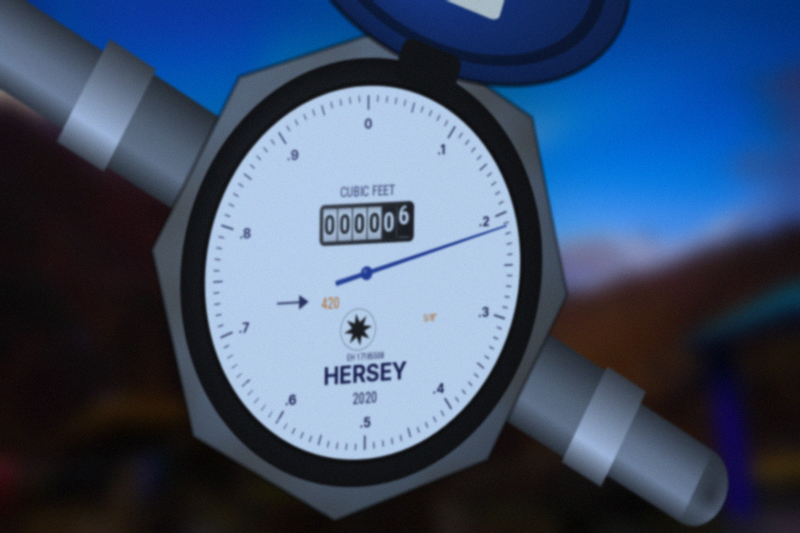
value=6.21 unit=ft³
